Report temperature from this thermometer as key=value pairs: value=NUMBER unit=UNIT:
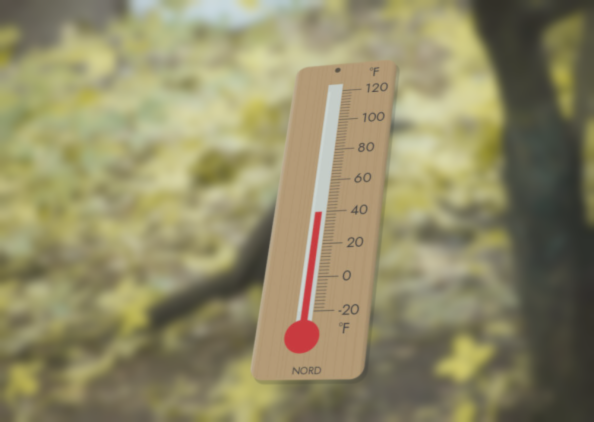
value=40 unit=°F
